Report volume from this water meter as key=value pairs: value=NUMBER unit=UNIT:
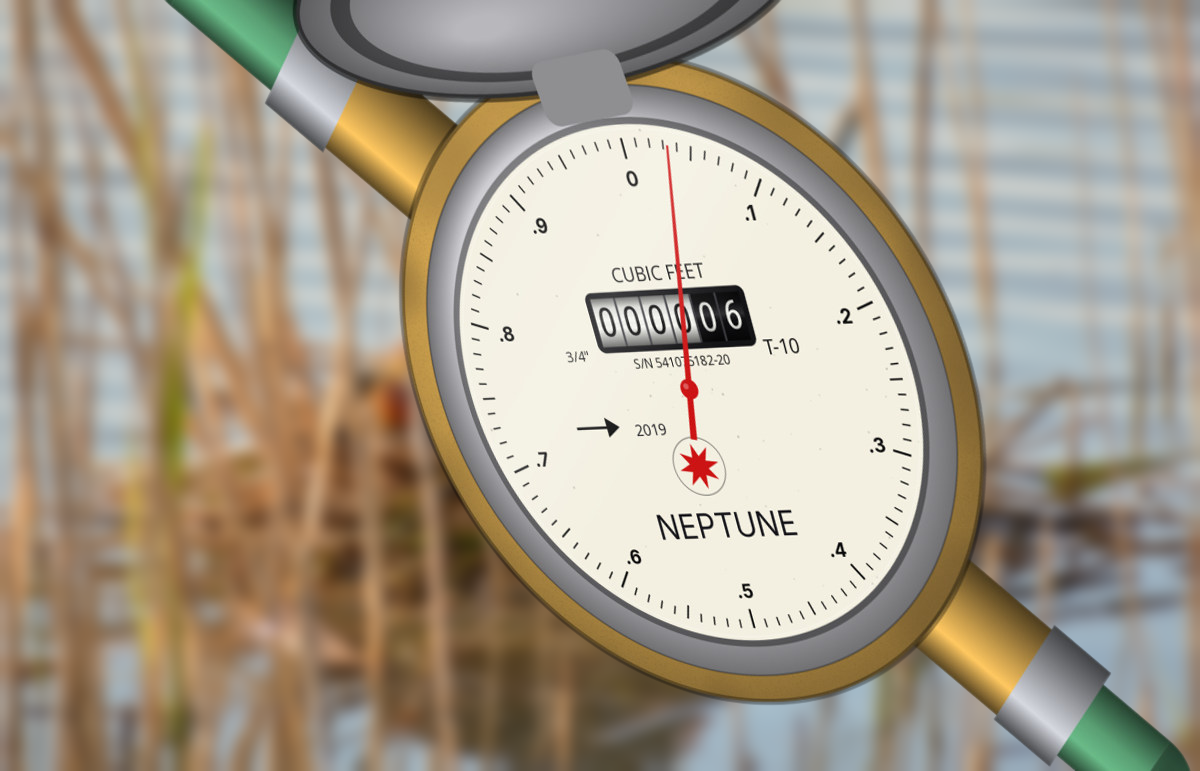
value=6.03 unit=ft³
